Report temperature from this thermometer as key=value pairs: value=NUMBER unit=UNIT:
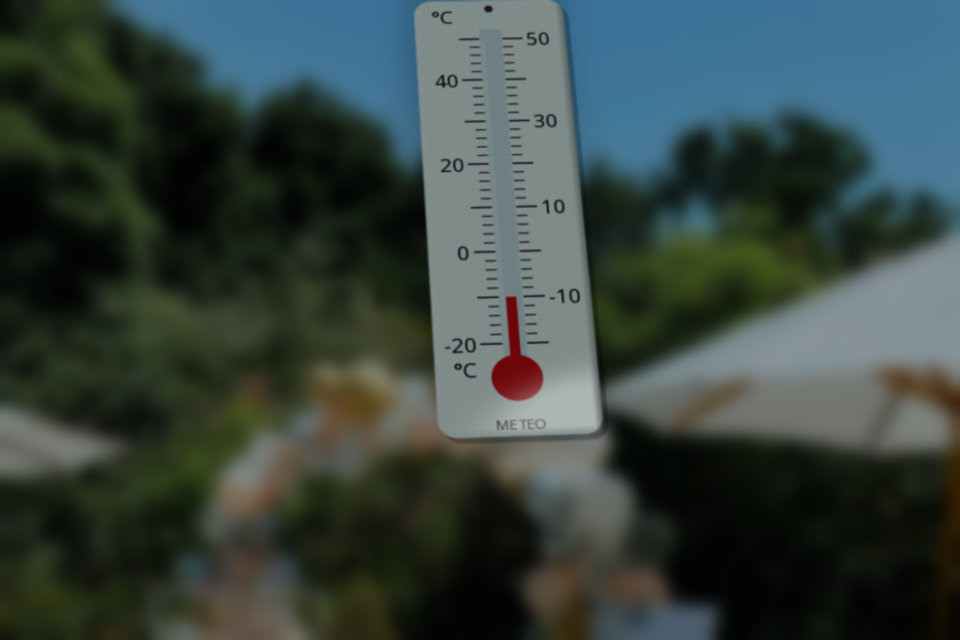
value=-10 unit=°C
